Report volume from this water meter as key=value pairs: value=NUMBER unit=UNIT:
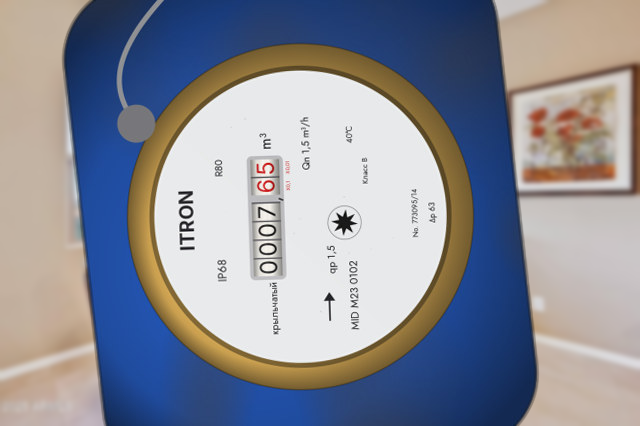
value=7.65 unit=m³
